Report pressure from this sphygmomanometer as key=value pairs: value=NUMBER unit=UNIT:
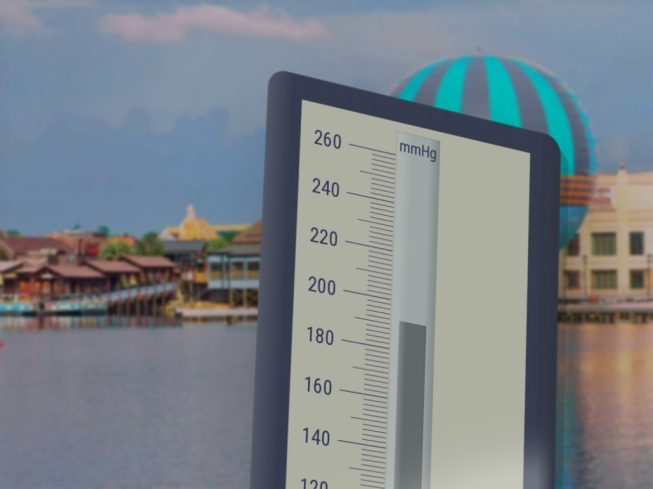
value=192 unit=mmHg
